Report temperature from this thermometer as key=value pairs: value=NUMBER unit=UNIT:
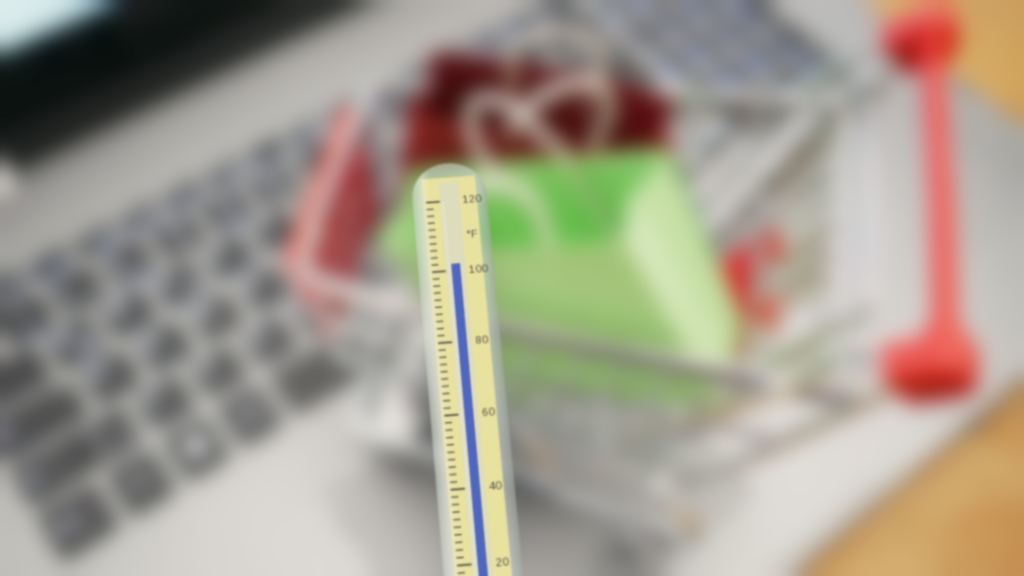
value=102 unit=°F
